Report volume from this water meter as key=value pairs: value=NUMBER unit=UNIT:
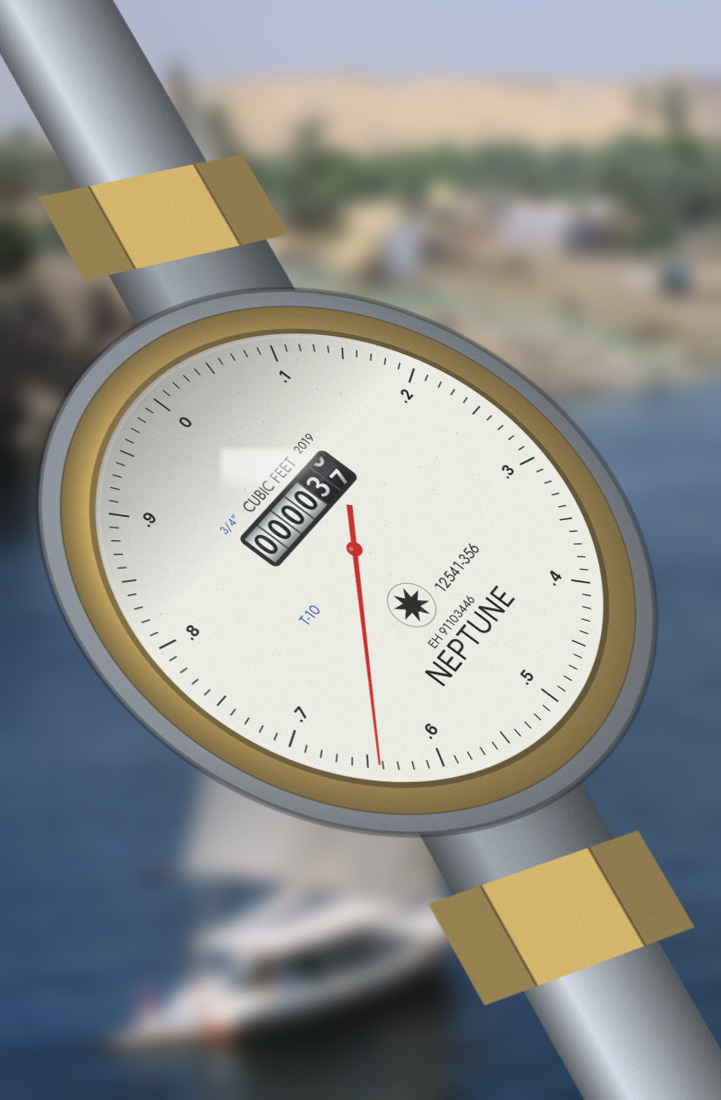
value=36.64 unit=ft³
